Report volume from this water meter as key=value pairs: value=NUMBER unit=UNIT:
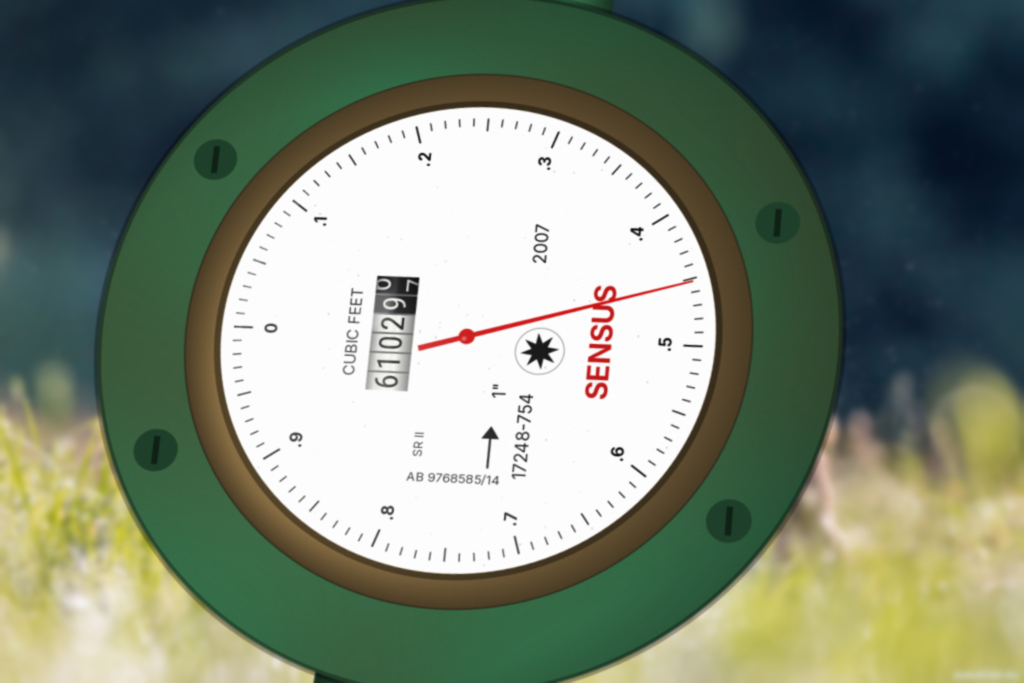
value=610296.45 unit=ft³
